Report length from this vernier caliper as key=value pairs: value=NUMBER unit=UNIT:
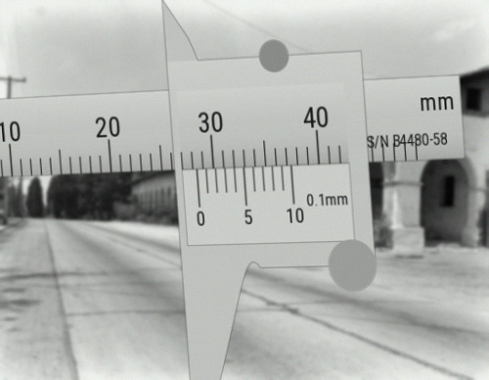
value=28.4 unit=mm
